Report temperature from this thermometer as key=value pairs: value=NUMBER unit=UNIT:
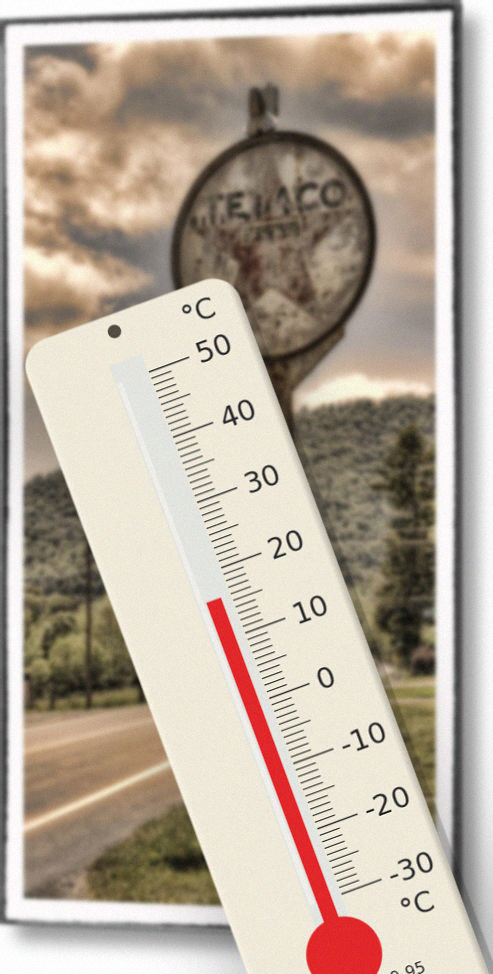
value=16 unit=°C
